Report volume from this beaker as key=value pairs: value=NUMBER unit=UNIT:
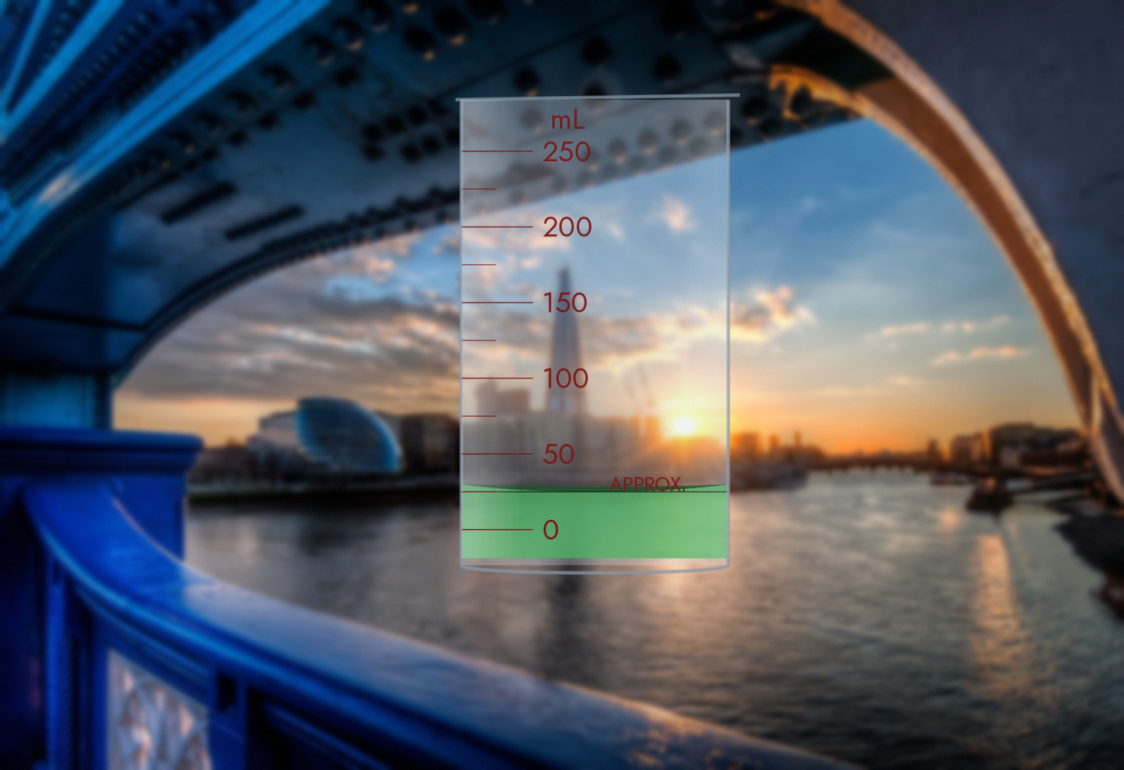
value=25 unit=mL
